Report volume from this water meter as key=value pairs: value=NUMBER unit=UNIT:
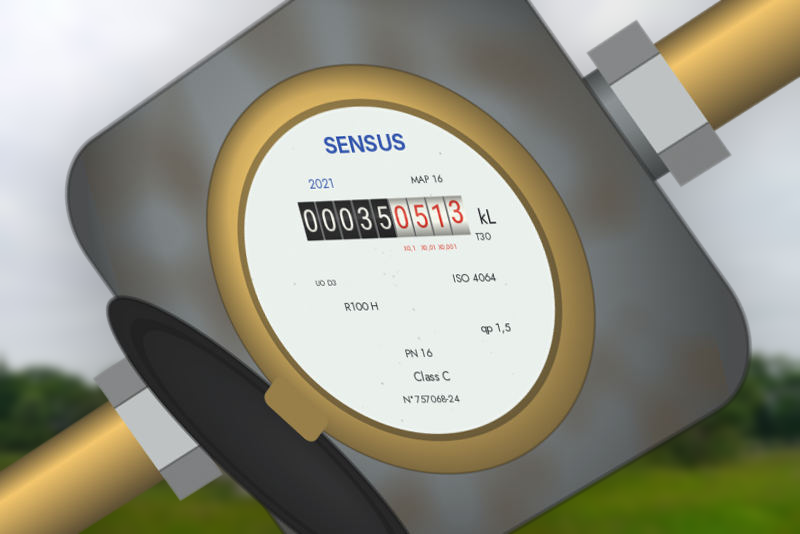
value=35.0513 unit=kL
